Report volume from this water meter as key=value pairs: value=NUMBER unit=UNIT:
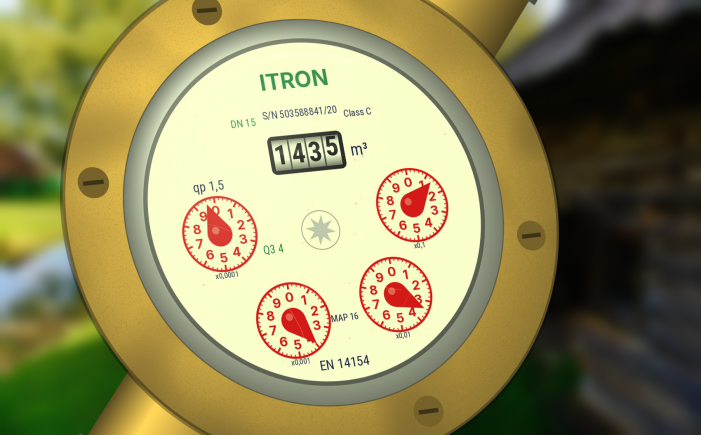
value=1435.1339 unit=m³
